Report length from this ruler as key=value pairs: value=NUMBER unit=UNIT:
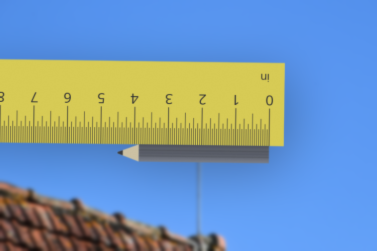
value=4.5 unit=in
